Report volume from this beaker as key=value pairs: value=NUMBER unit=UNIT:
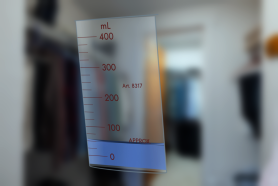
value=50 unit=mL
